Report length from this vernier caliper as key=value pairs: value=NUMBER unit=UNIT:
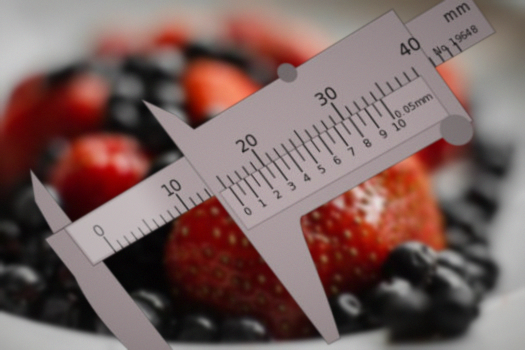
value=15.4 unit=mm
